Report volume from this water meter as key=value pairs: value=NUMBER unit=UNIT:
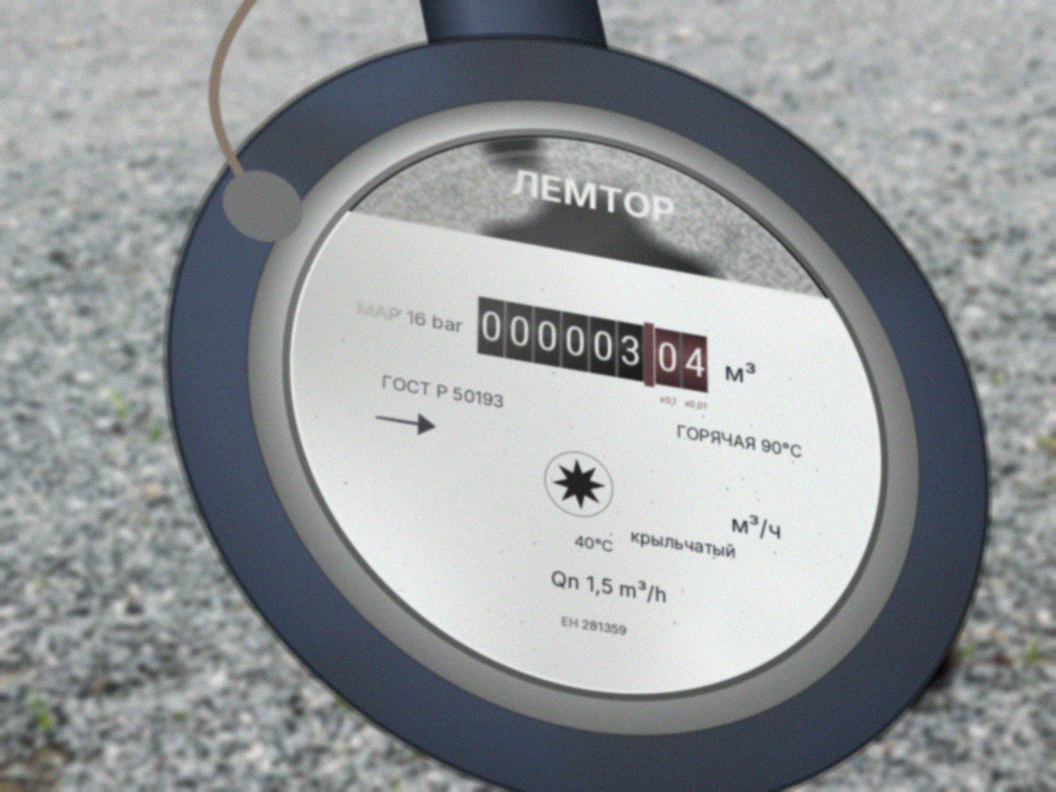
value=3.04 unit=m³
